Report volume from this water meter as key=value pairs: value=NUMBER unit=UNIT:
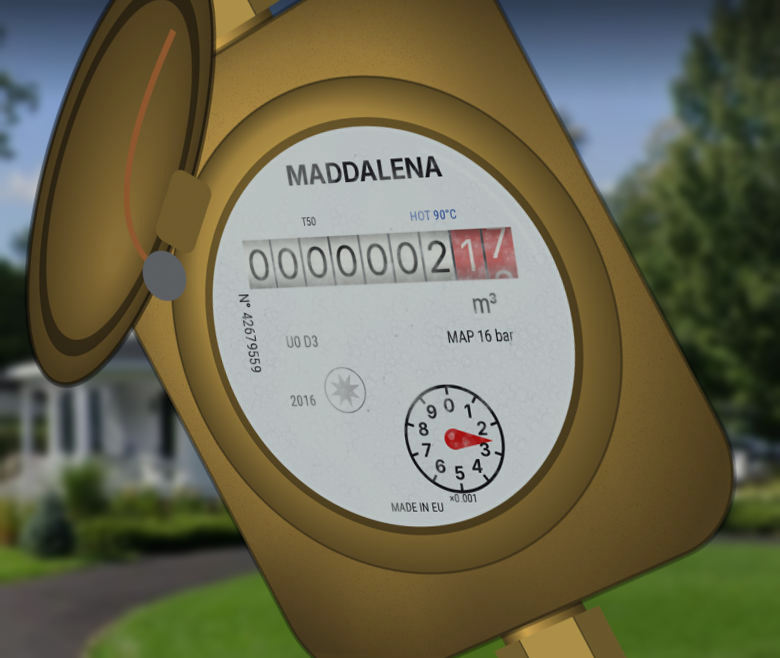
value=2.172 unit=m³
